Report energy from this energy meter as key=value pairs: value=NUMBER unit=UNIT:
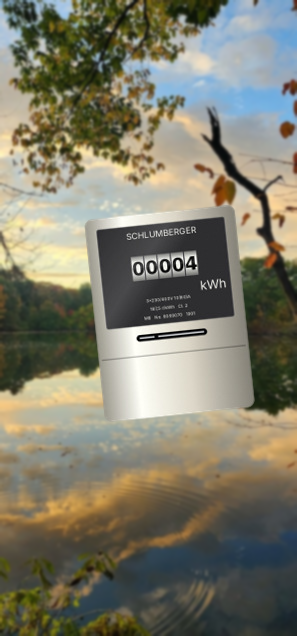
value=4 unit=kWh
